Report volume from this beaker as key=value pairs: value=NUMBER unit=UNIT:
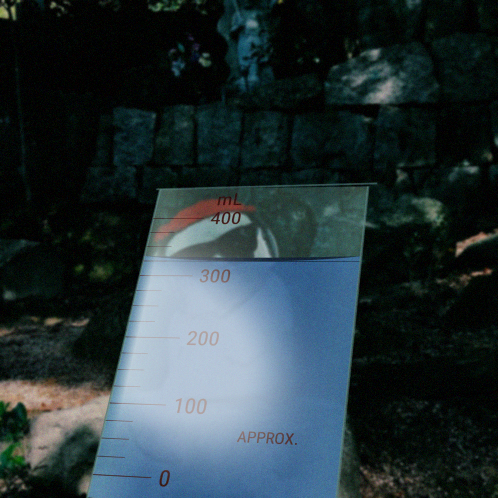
value=325 unit=mL
